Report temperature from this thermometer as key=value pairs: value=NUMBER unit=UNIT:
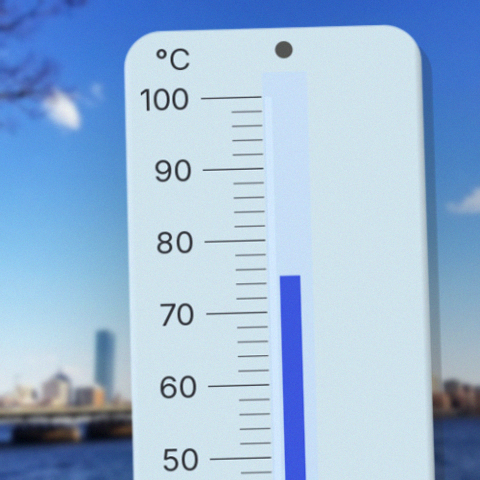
value=75 unit=°C
